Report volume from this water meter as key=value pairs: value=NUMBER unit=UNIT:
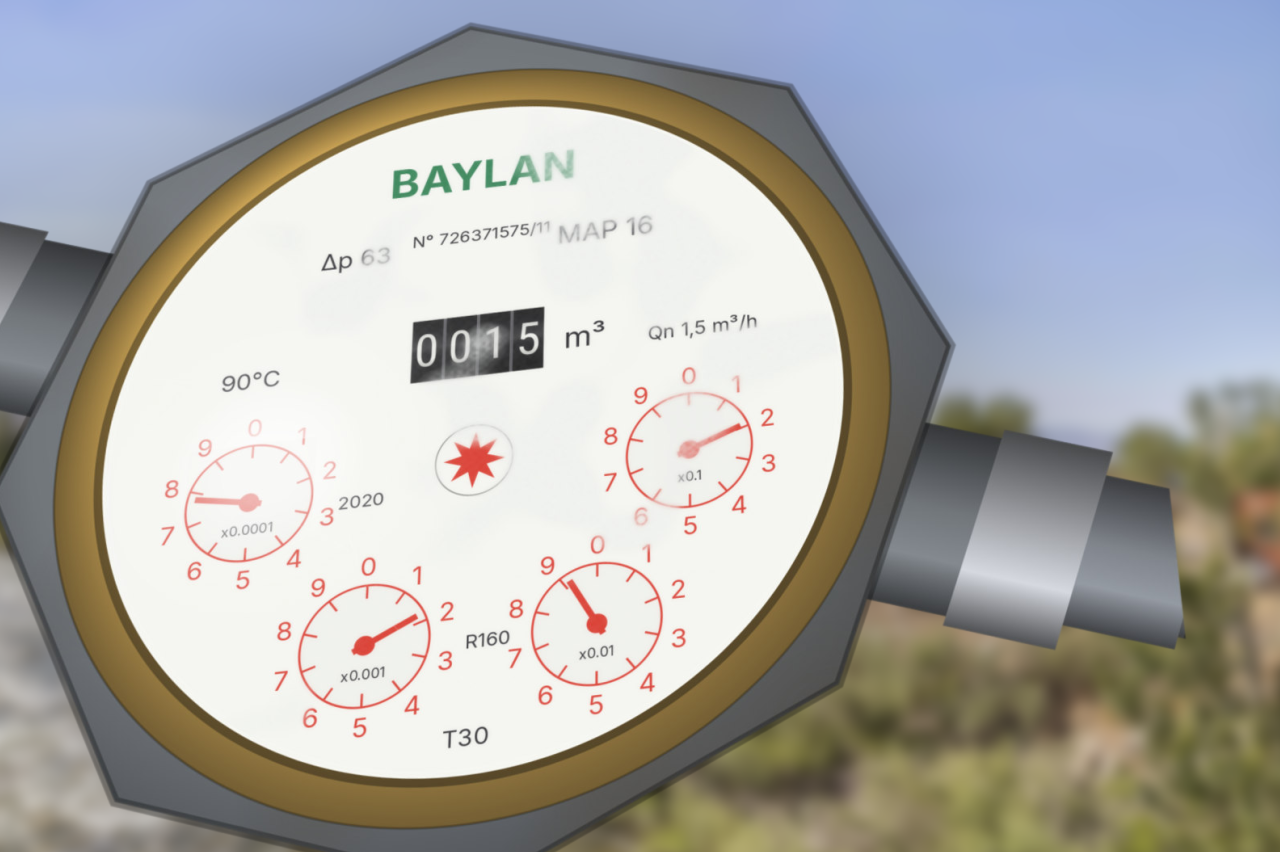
value=15.1917 unit=m³
